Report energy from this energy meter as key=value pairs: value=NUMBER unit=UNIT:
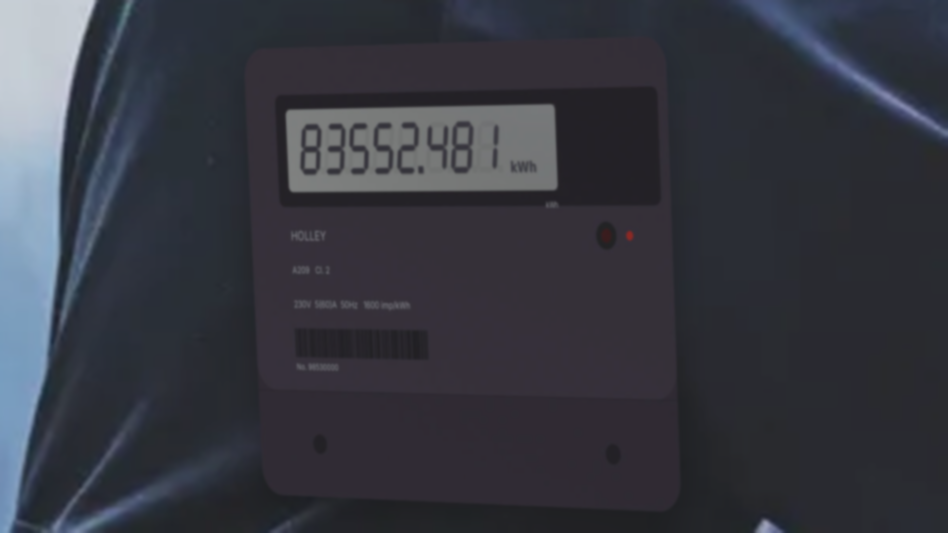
value=83552.481 unit=kWh
